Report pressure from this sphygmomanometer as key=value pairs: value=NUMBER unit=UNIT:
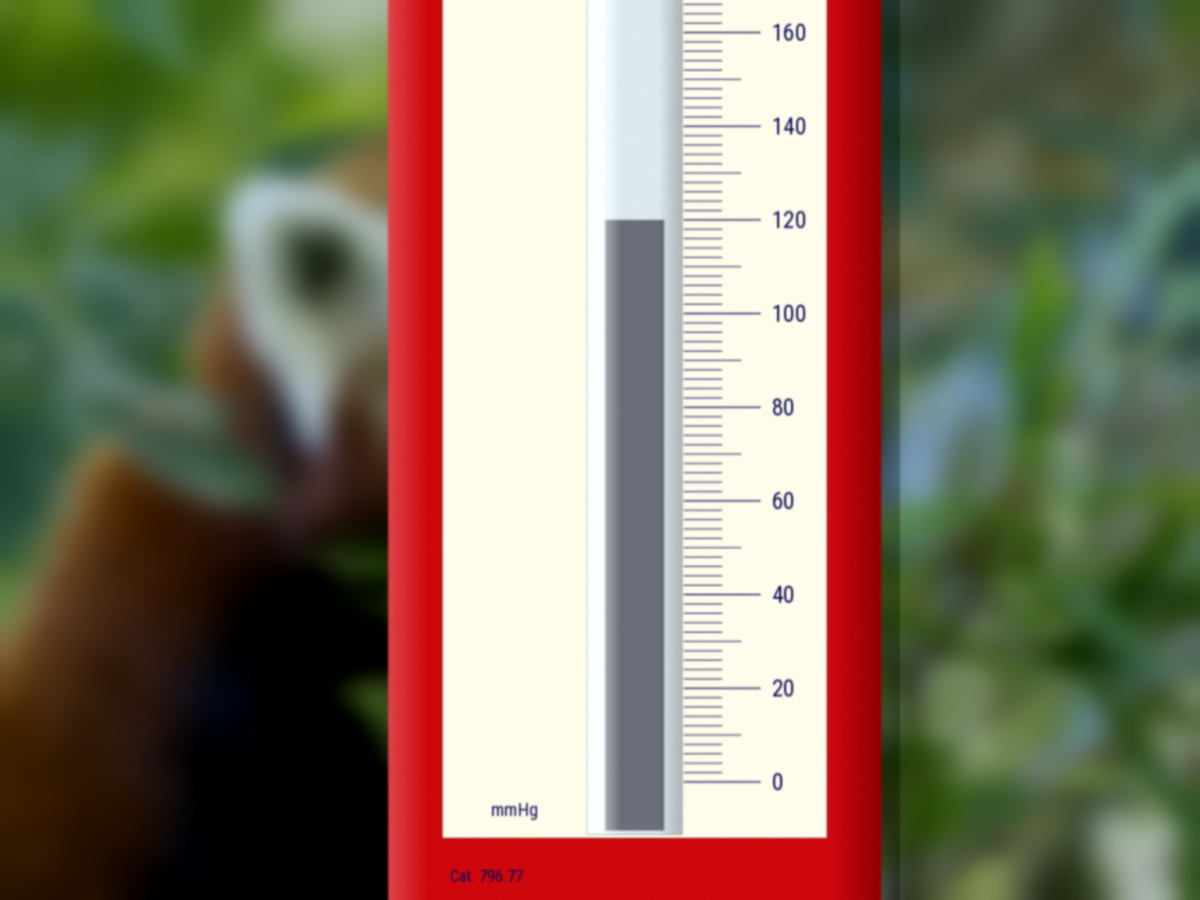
value=120 unit=mmHg
